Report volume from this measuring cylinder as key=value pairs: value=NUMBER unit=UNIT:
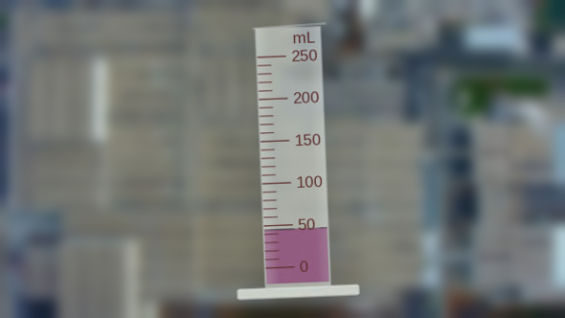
value=45 unit=mL
